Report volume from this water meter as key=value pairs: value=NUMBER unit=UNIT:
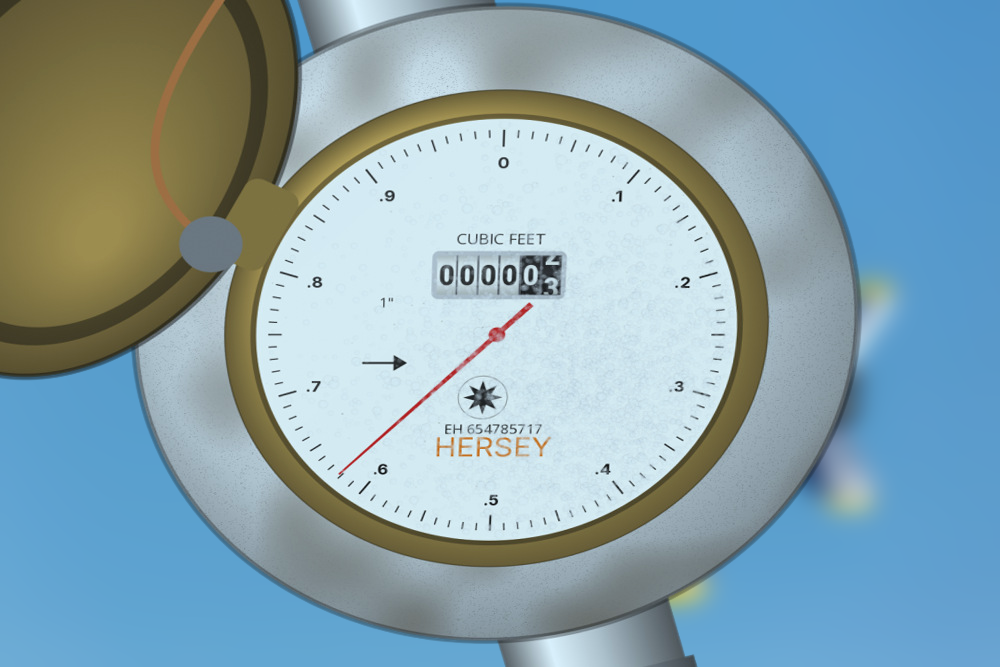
value=2.62 unit=ft³
